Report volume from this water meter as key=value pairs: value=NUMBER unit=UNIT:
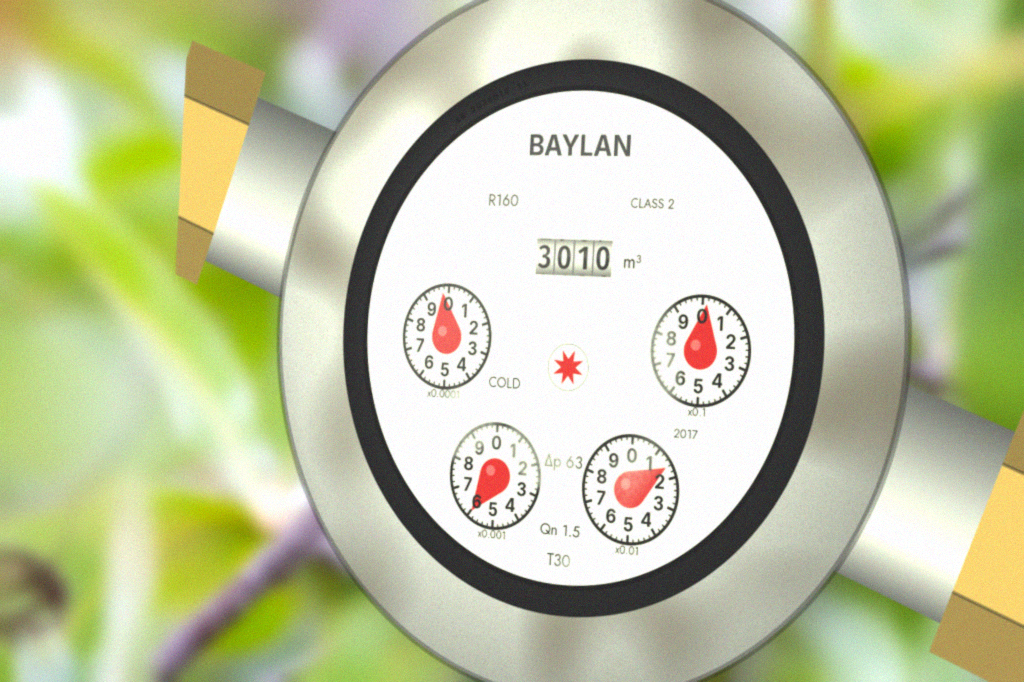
value=3010.0159 unit=m³
